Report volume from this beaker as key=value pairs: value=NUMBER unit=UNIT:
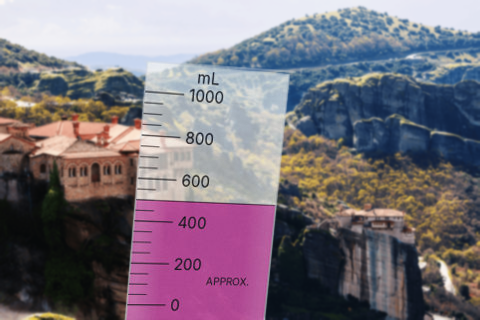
value=500 unit=mL
